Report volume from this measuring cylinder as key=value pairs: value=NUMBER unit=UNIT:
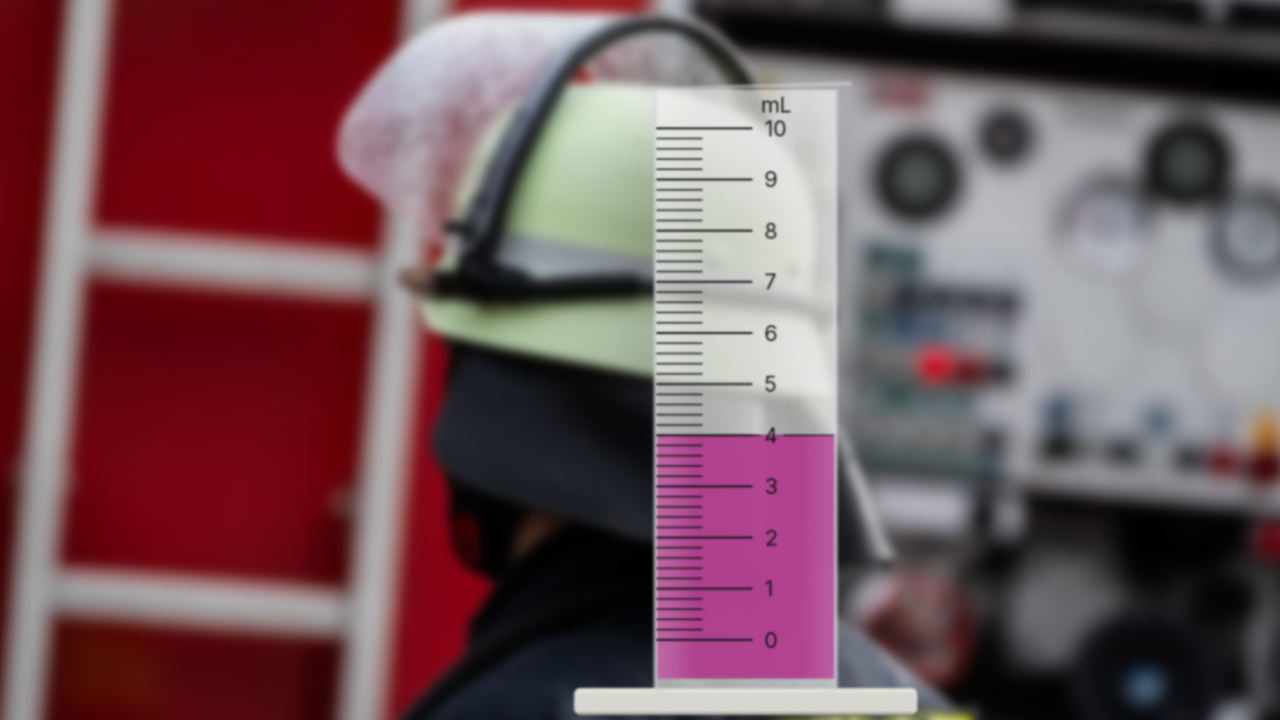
value=4 unit=mL
